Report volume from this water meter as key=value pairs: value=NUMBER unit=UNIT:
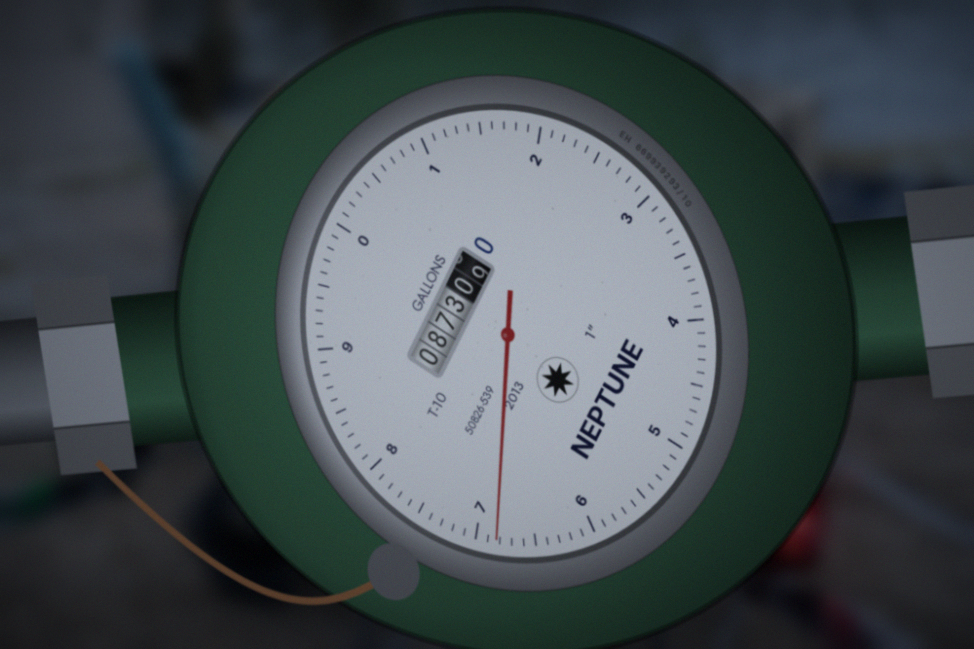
value=873086.8 unit=gal
